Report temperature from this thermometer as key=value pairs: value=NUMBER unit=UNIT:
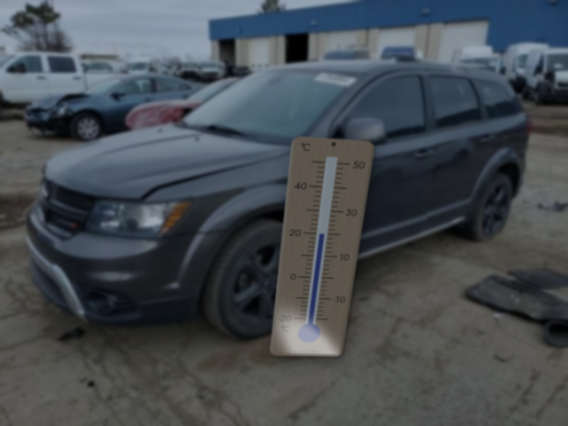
value=20 unit=°C
